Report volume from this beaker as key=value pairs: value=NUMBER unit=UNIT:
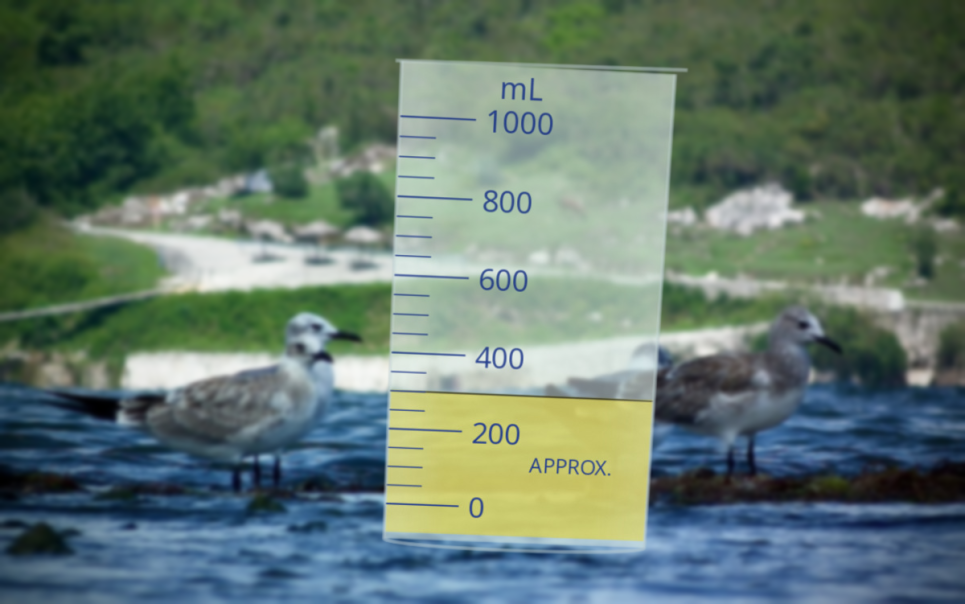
value=300 unit=mL
